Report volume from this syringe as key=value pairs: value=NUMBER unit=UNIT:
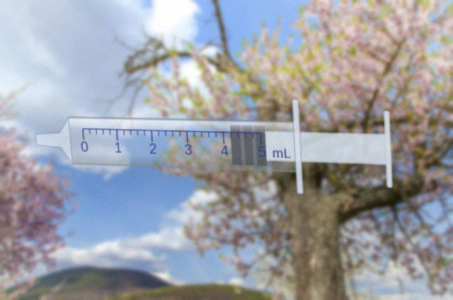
value=4.2 unit=mL
